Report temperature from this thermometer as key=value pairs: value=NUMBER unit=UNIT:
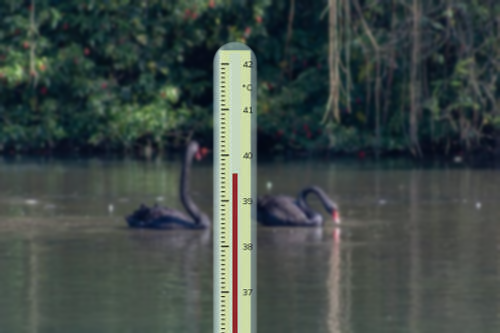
value=39.6 unit=°C
